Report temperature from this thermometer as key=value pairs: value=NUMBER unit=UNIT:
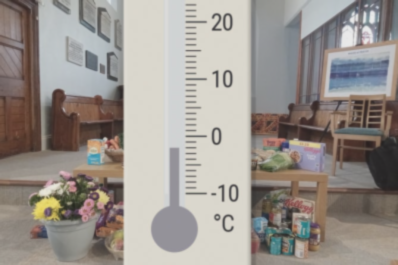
value=-2 unit=°C
